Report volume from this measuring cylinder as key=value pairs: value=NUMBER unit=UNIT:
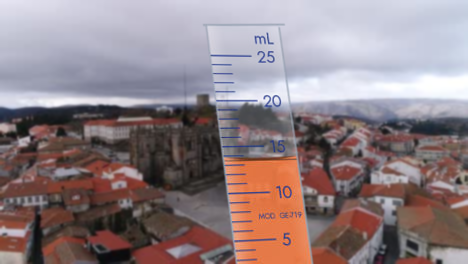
value=13.5 unit=mL
